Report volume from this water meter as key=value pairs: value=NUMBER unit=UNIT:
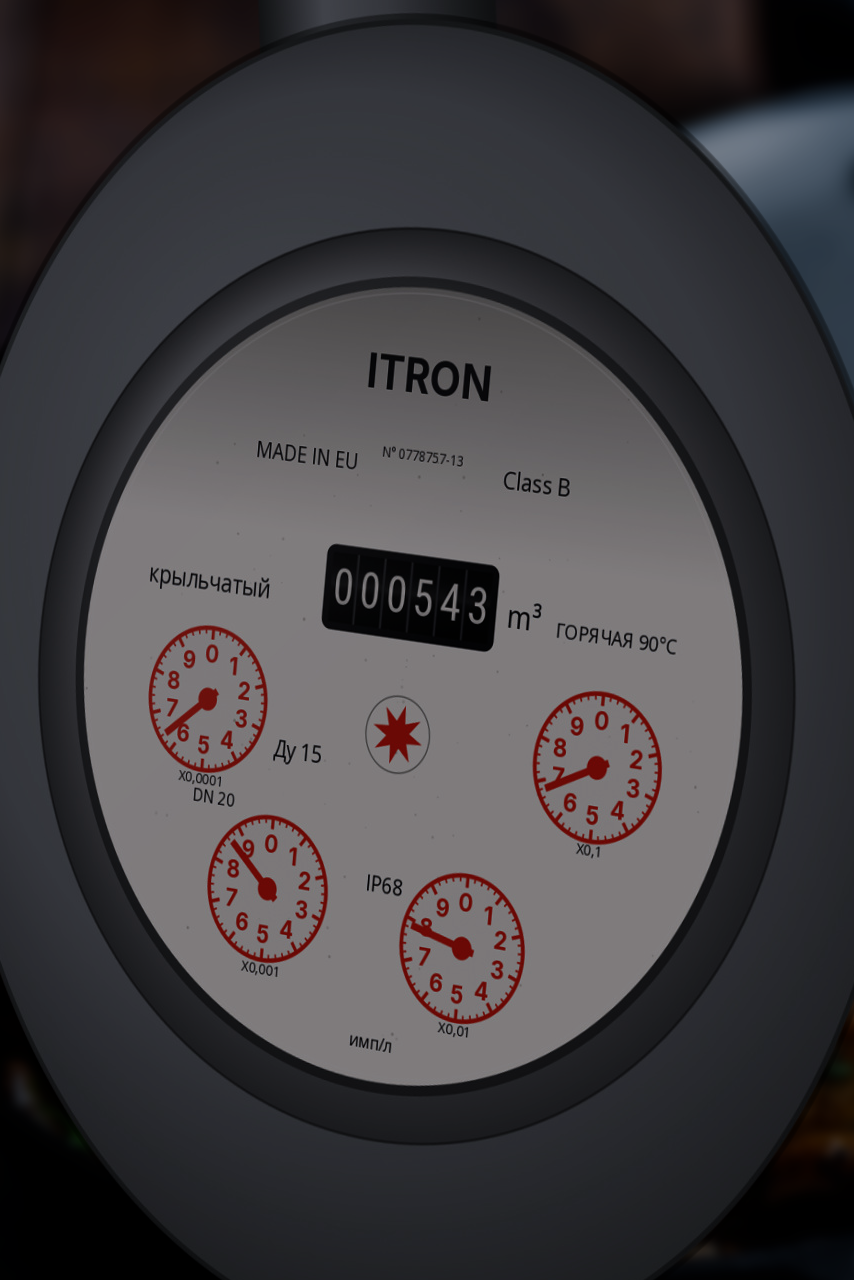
value=543.6786 unit=m³
